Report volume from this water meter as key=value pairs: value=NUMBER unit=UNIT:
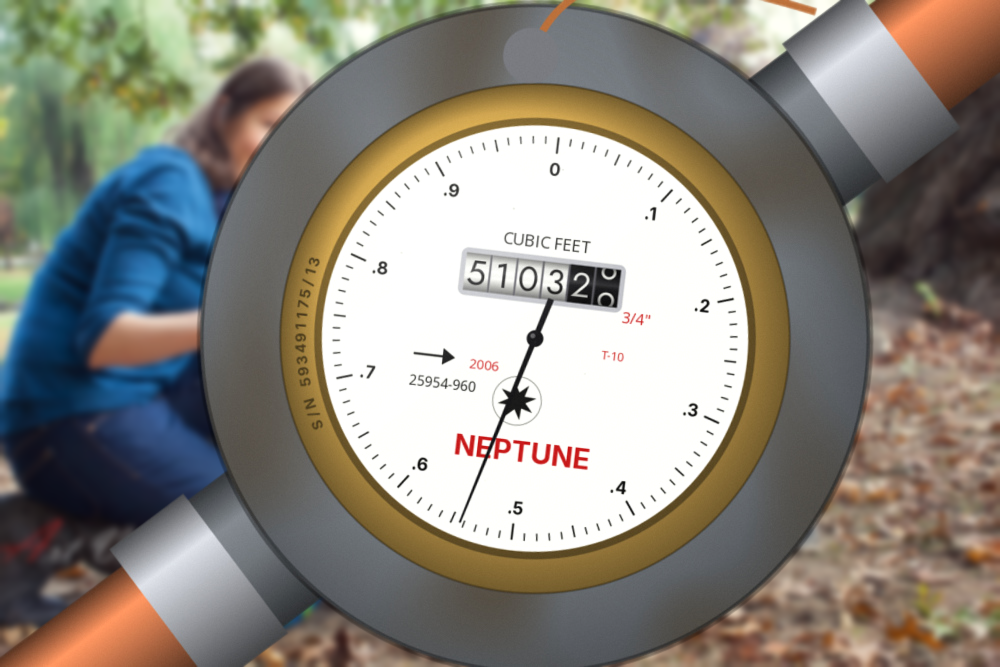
value=510328.54 unit=ft³
